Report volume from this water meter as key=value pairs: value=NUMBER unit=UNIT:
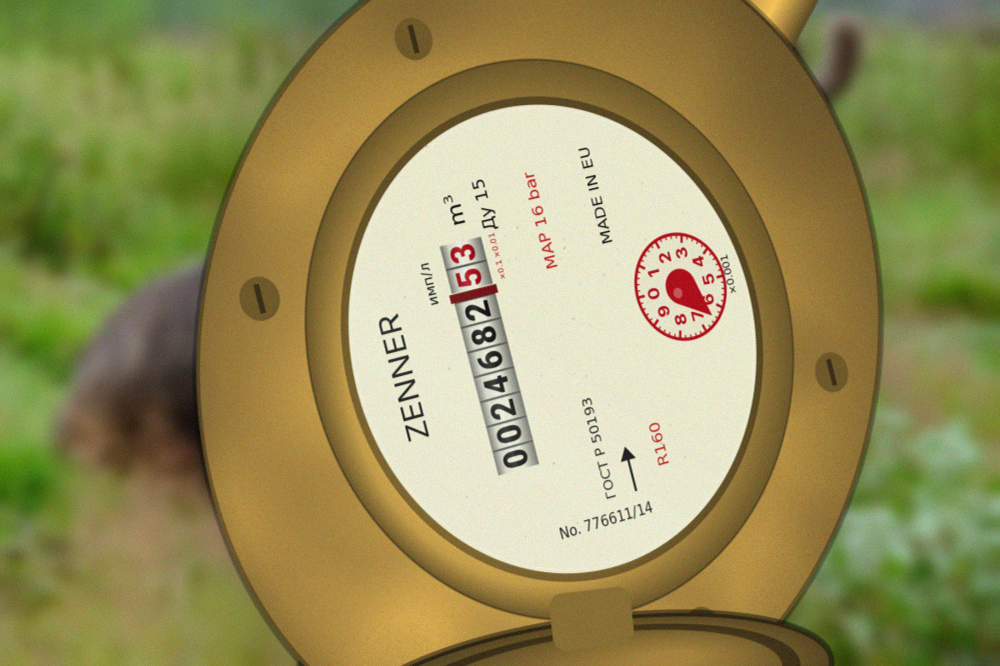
value=24682.536 unit=m³
